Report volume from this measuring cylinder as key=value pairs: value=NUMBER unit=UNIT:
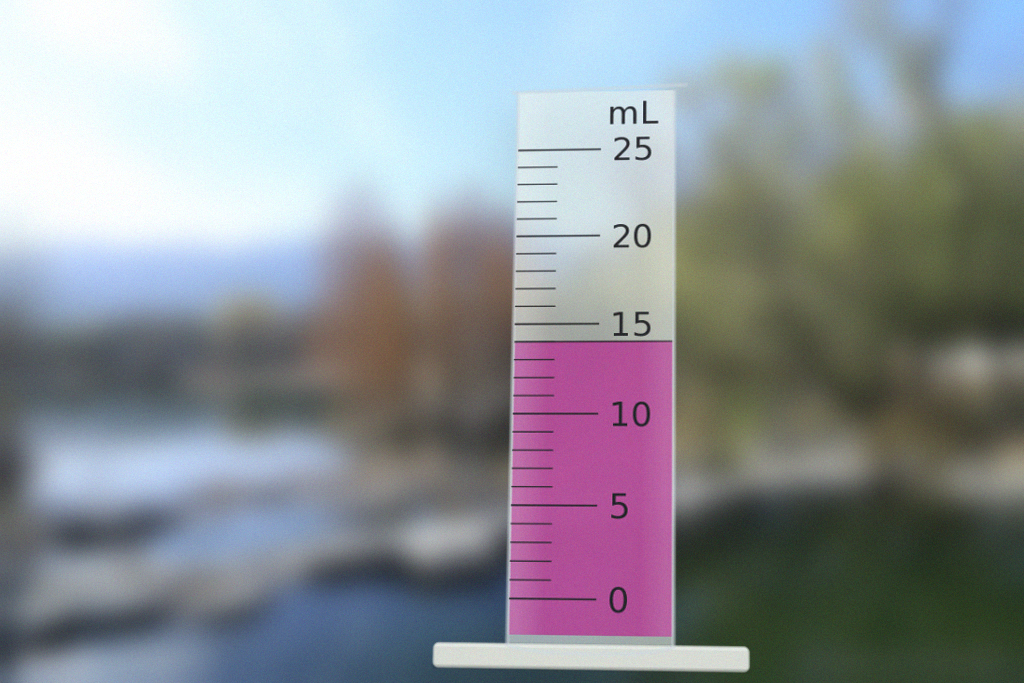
value=14 unit=mL
